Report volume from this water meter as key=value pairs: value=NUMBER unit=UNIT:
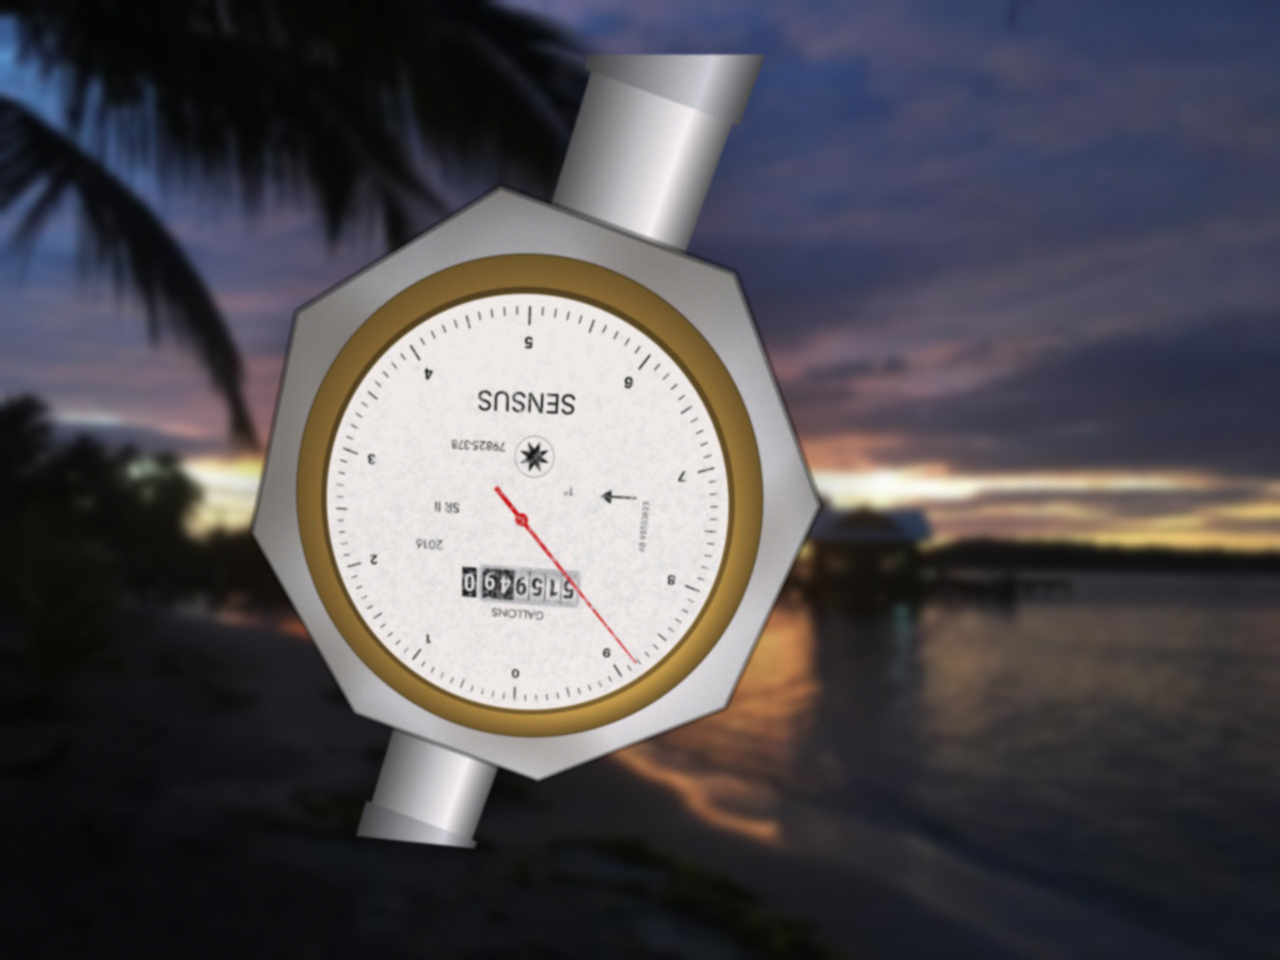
value=5159488.8 unit=gal
